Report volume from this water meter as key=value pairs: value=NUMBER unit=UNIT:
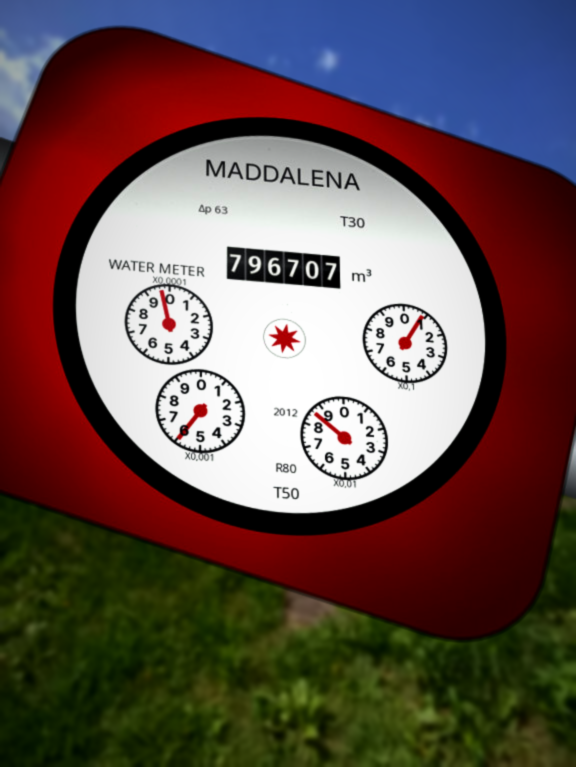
value=796707.0859 unit=m³
